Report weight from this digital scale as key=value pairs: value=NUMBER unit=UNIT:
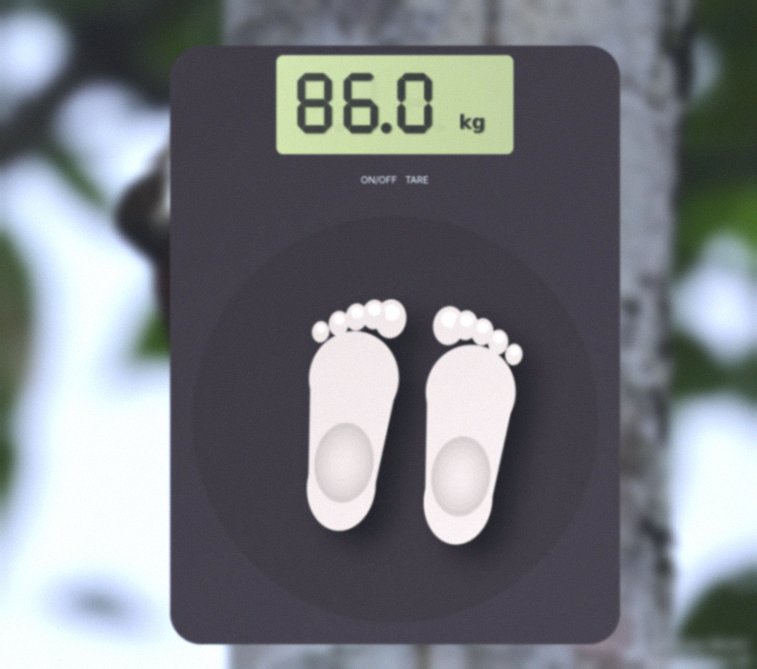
value=86.0 unit=kg
